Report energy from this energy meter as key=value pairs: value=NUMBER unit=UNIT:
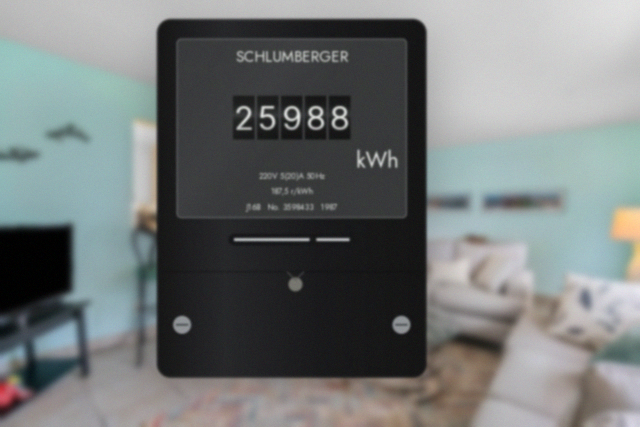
value=25988 unit=kWh
